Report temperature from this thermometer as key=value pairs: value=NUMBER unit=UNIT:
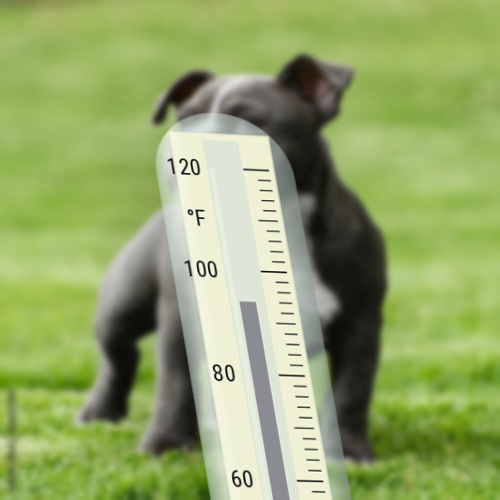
value=94 unit=°F
